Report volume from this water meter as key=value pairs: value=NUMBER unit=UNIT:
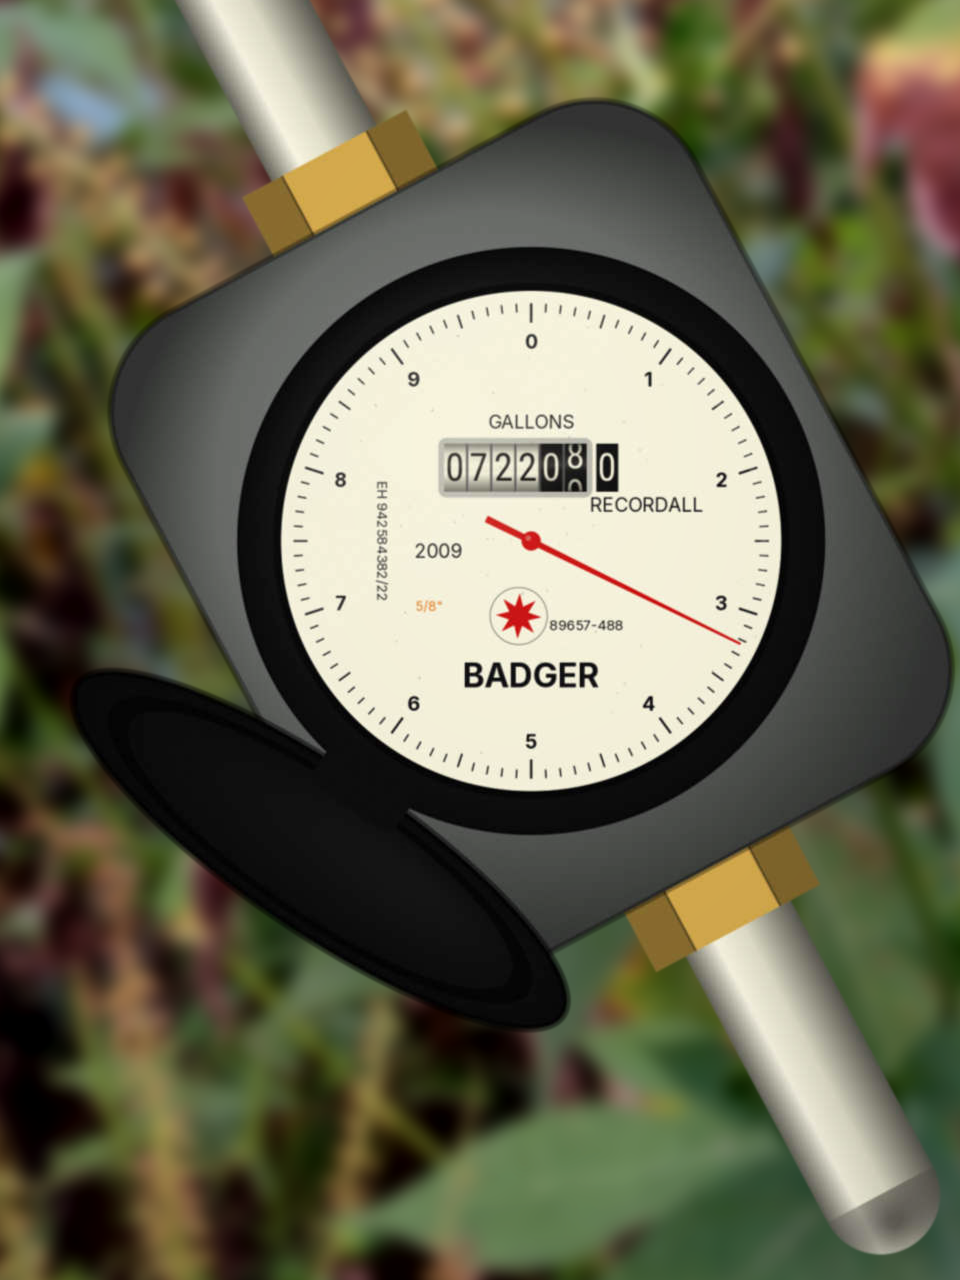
value=722083.2 unit=gal
